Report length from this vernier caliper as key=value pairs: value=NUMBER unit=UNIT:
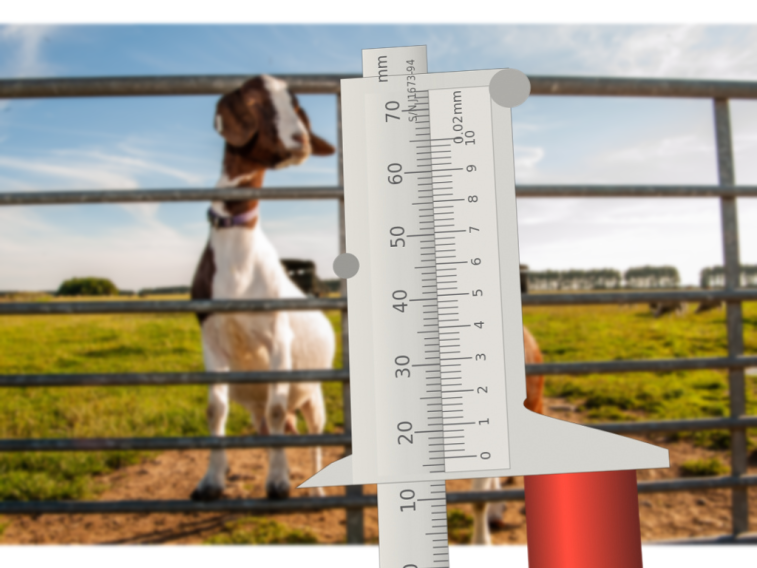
value=16.0 unit=mm
